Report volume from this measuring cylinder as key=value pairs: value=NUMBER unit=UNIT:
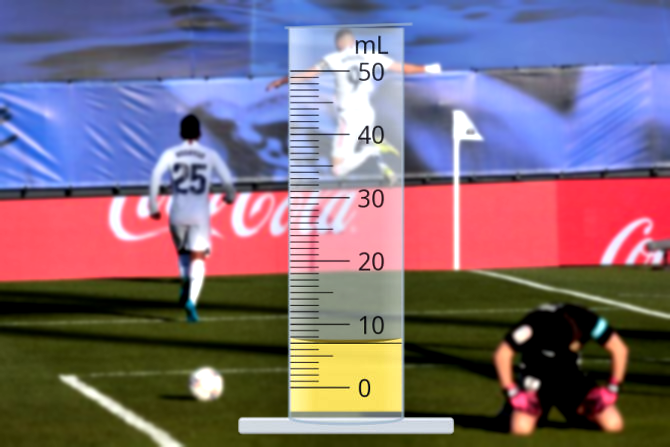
value=7 unit=mL
